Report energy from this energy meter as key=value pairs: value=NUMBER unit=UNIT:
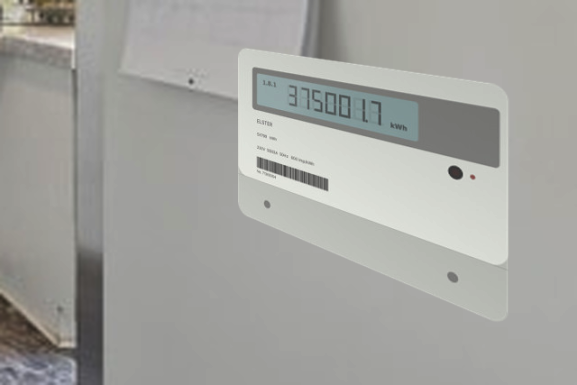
value=375001.7 unit=kWh
